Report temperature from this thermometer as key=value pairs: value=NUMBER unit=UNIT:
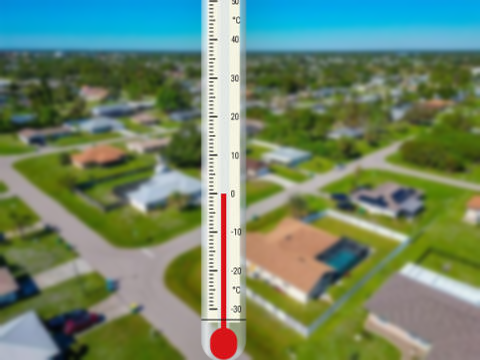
value=0 unit=°C
